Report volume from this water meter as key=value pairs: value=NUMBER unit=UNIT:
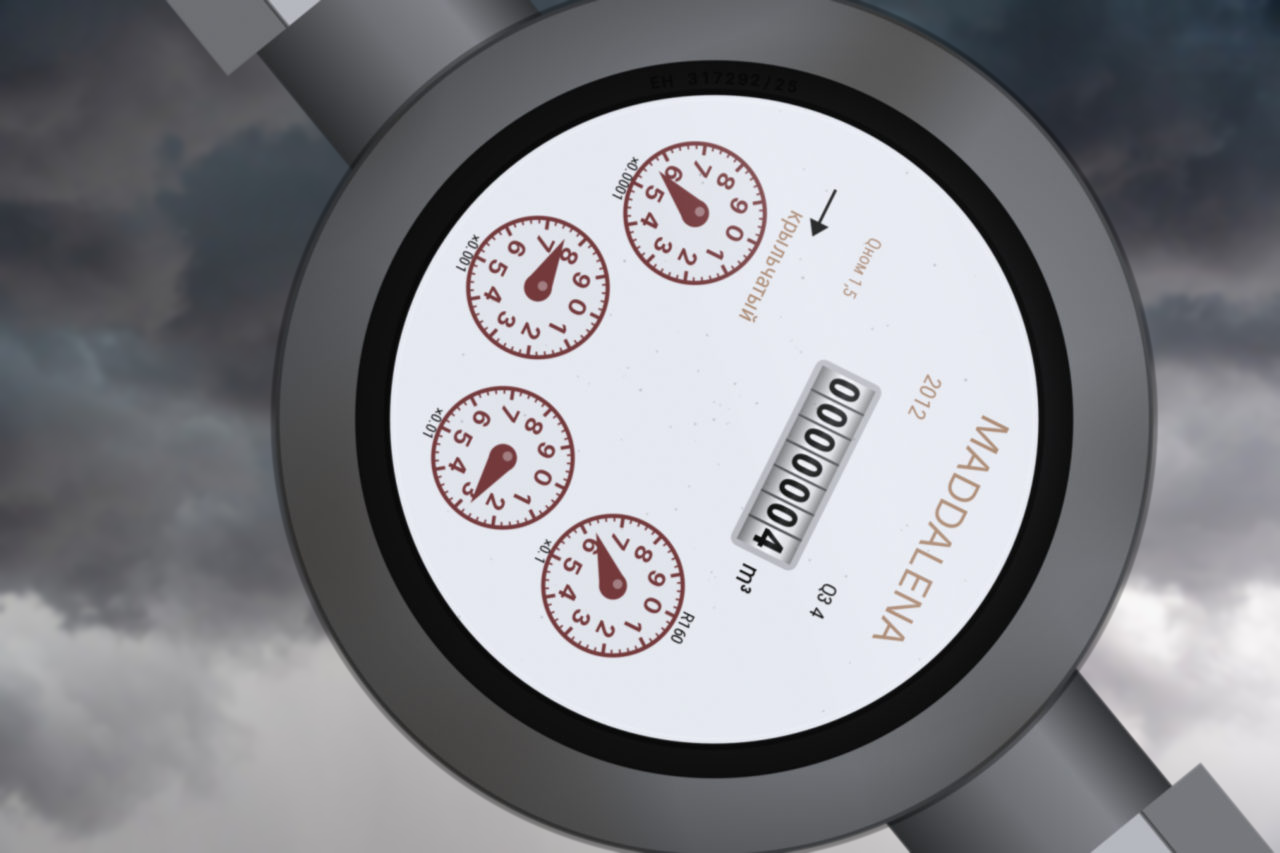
value=4.6275 unit=m³
